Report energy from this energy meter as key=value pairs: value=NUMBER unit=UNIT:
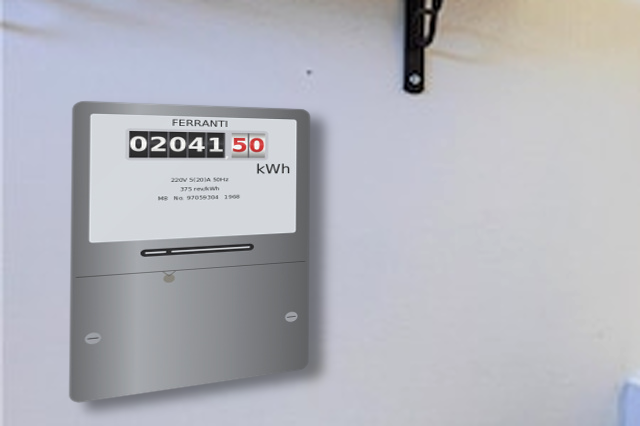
value=2041.50 unit=kWh
